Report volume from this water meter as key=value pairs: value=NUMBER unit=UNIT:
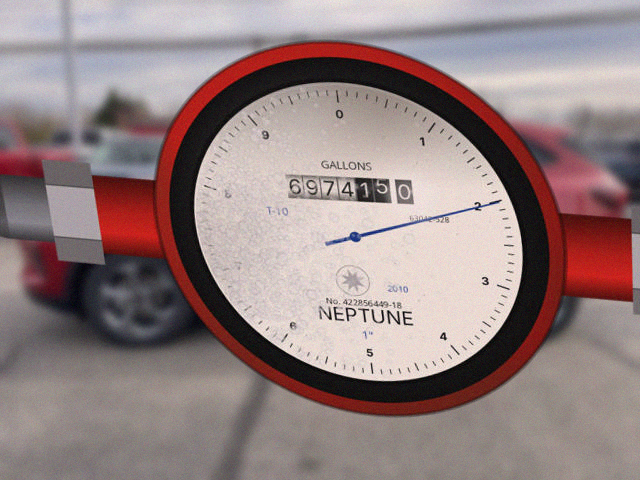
value=6974152.0 unit=gal
